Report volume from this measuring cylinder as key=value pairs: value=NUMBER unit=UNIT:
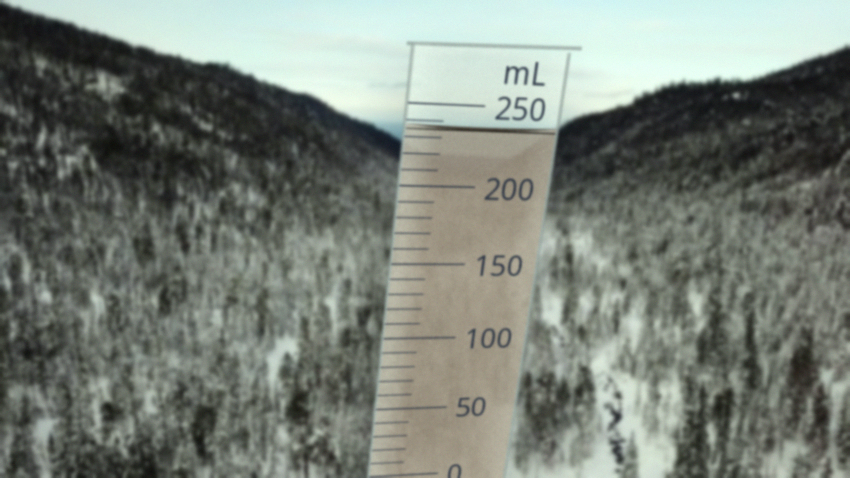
value=235 unit=mL
